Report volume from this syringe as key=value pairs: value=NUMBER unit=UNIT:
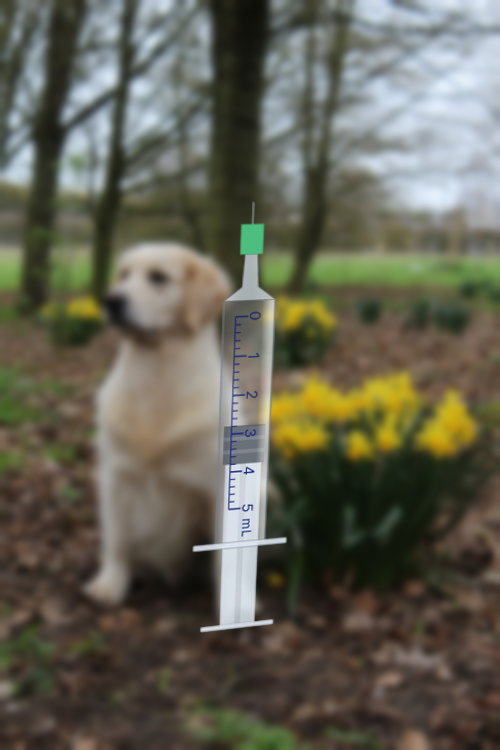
value=2.8 unit=mL
